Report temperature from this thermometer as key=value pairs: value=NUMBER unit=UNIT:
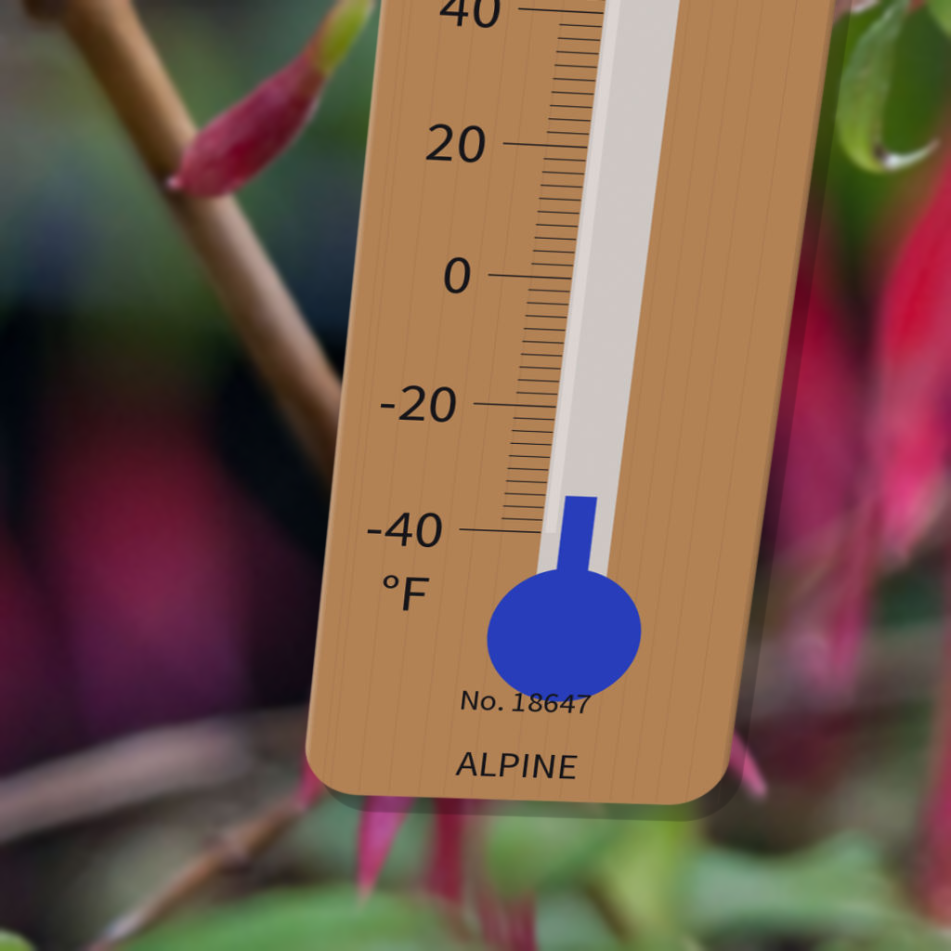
value=-34 unit=°F
